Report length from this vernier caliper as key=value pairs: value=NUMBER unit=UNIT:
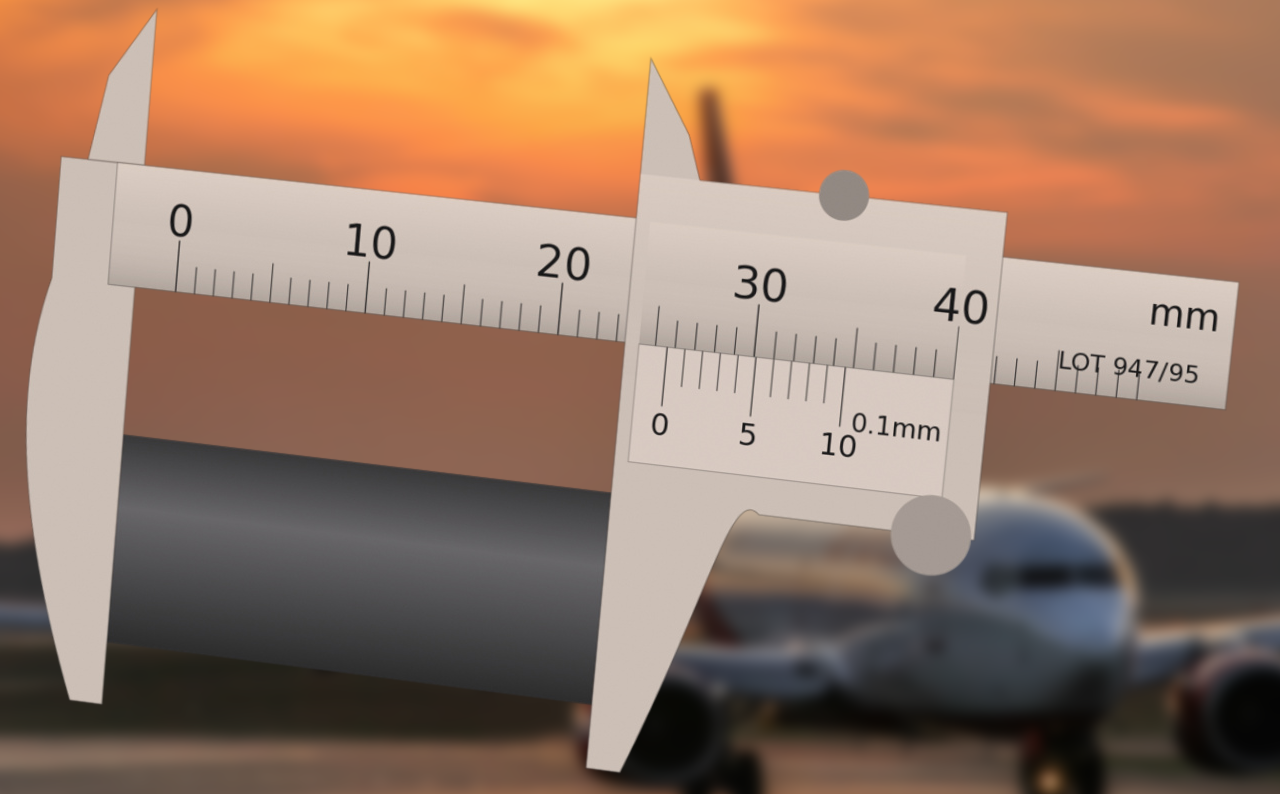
value=25.6 unit=mm
